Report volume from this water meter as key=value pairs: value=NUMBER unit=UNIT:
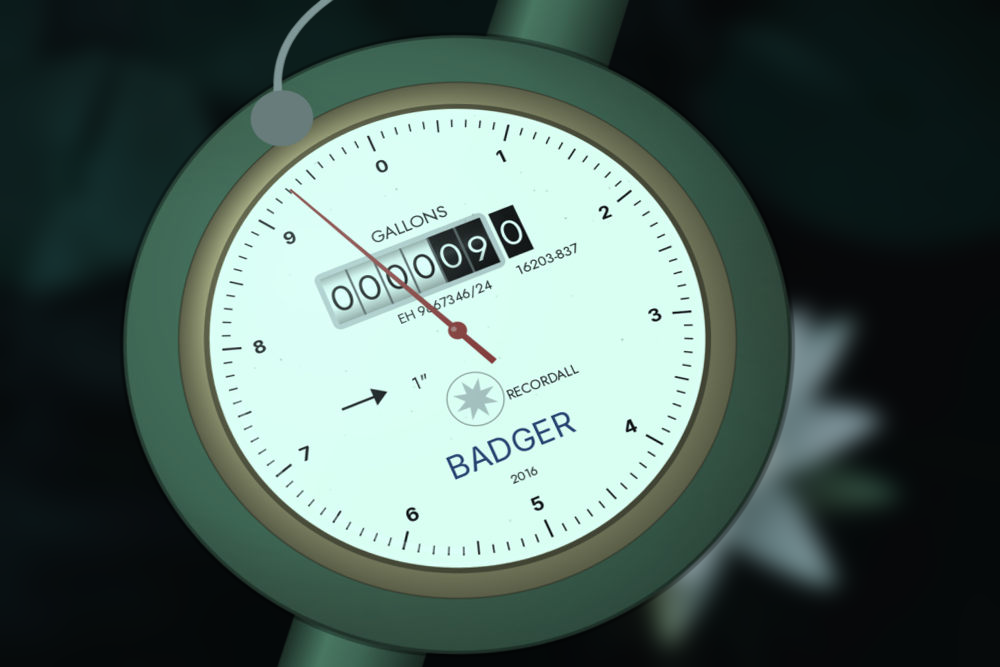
value=89.3 unit=gal
